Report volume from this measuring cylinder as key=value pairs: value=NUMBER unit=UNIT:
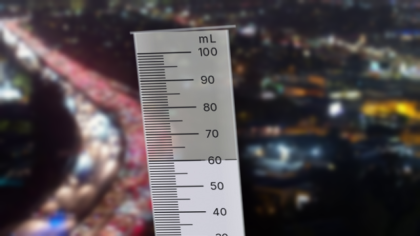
value=60 unit=mL
